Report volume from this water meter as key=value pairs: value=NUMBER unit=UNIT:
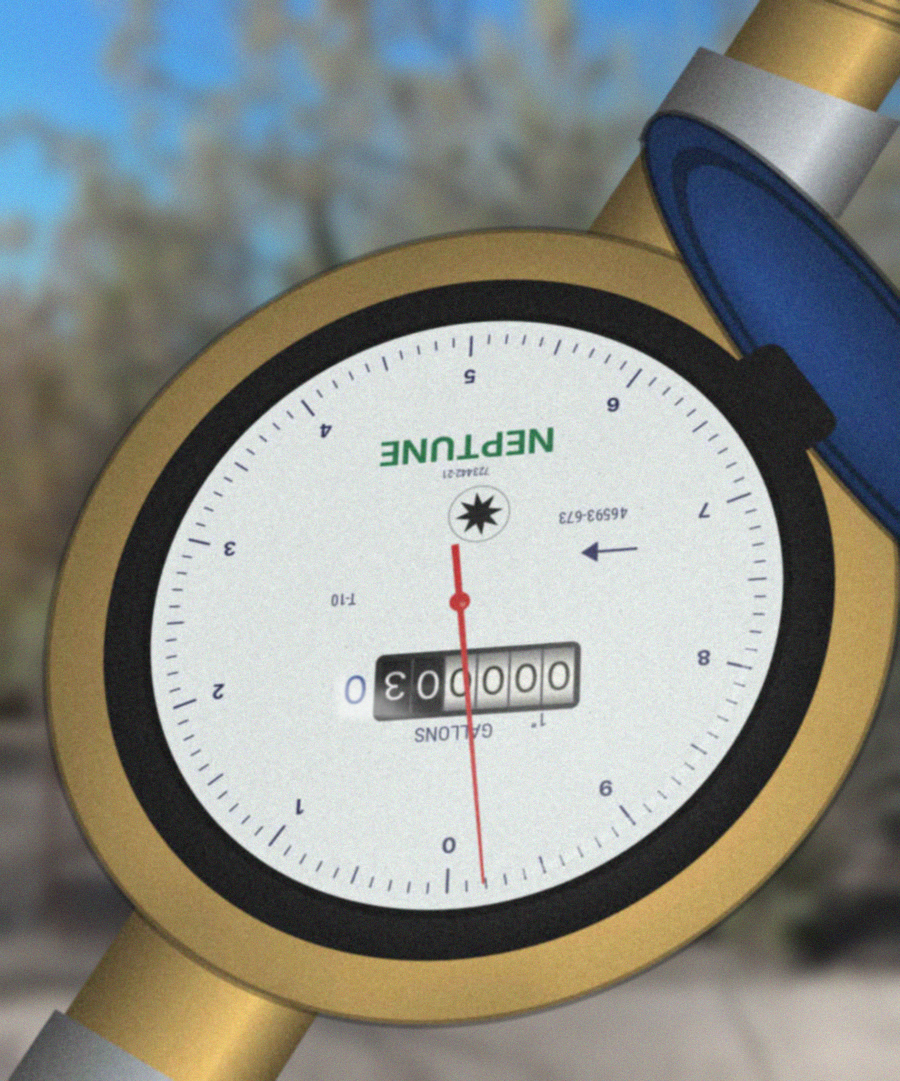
value=29.8 unit=gal
